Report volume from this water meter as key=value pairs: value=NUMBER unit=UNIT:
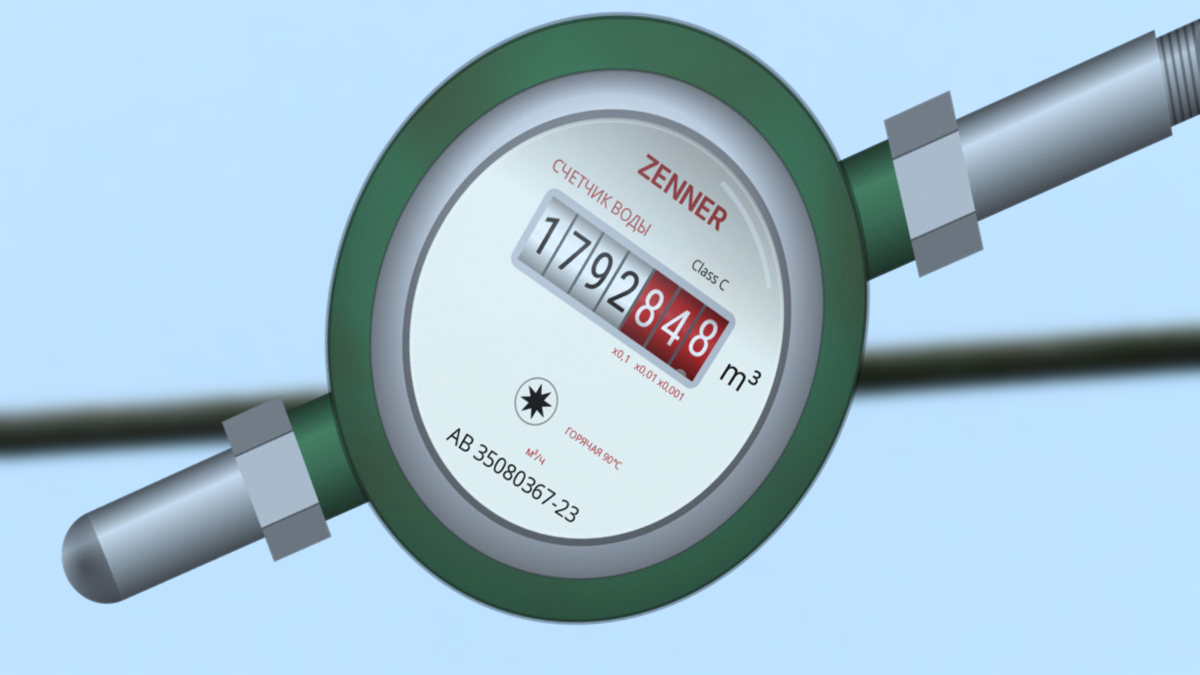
value=1792.848 unit=m³
